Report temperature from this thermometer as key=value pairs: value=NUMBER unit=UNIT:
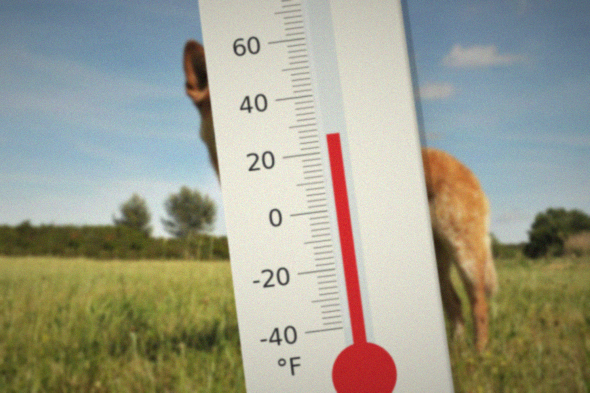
value=26 unit=°F
